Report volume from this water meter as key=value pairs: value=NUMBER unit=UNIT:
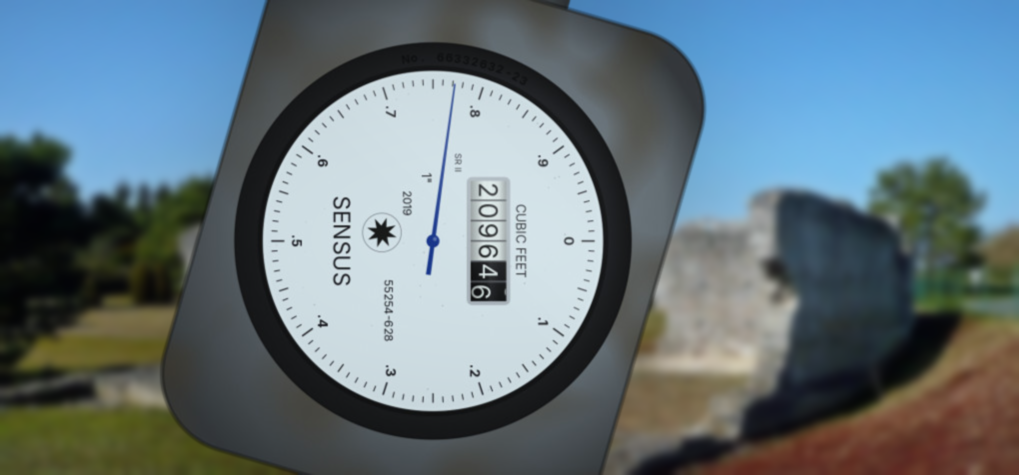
value=209645.77 unit=ft³
